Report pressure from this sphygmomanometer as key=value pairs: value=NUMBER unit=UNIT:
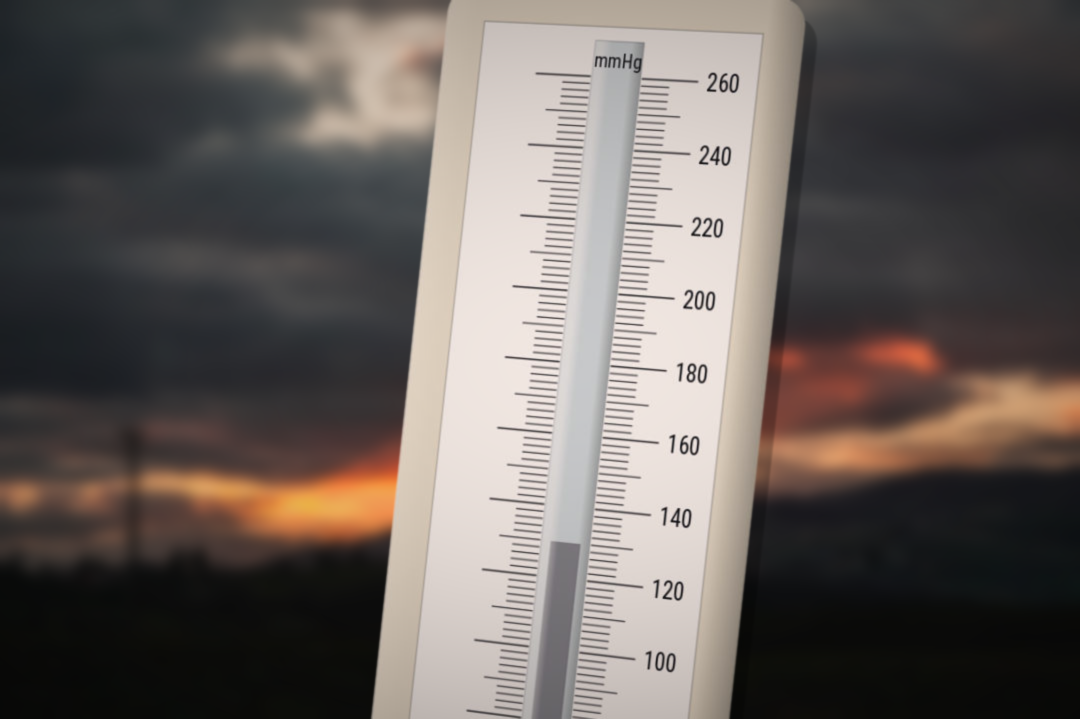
value=130 unit=mmHg
